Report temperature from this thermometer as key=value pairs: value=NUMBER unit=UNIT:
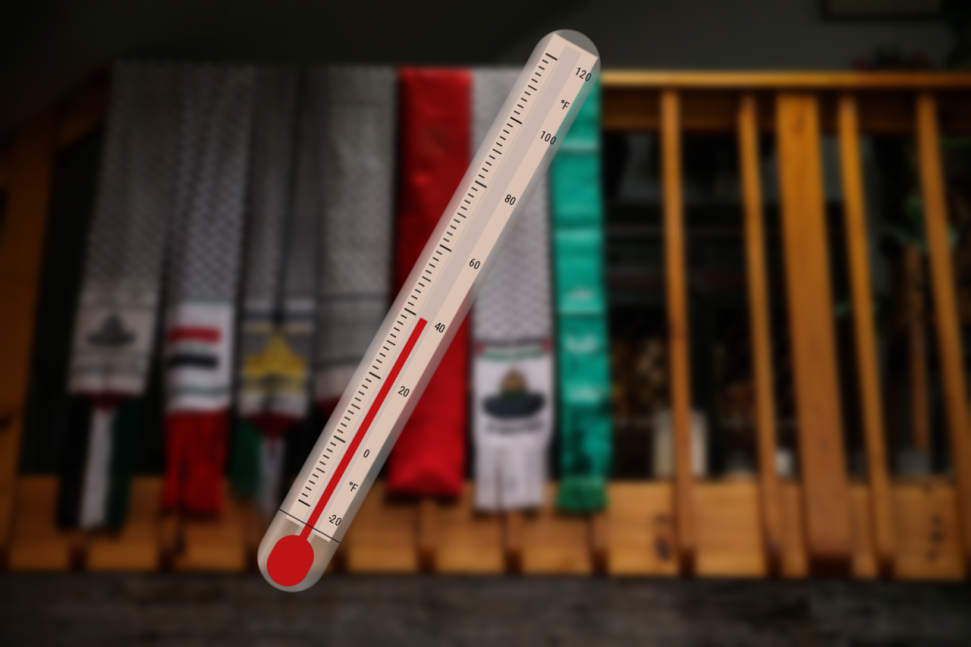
value=40 unit=°F
